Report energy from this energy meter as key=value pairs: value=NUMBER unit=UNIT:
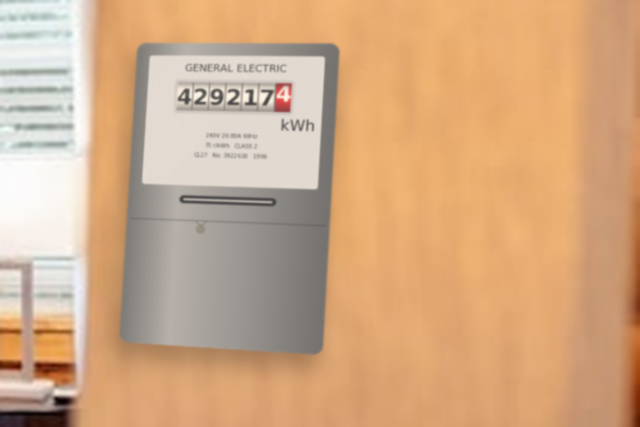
value=429217.4 unit=kWh
